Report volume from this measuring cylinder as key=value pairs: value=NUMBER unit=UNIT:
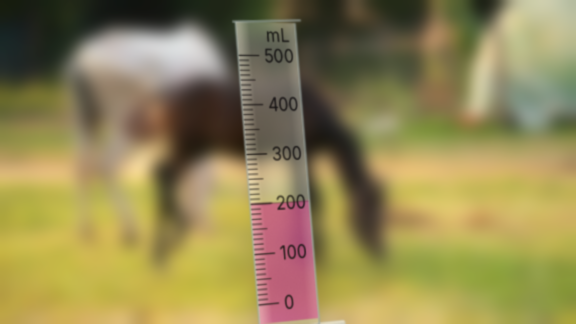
value=200 unit=mL
